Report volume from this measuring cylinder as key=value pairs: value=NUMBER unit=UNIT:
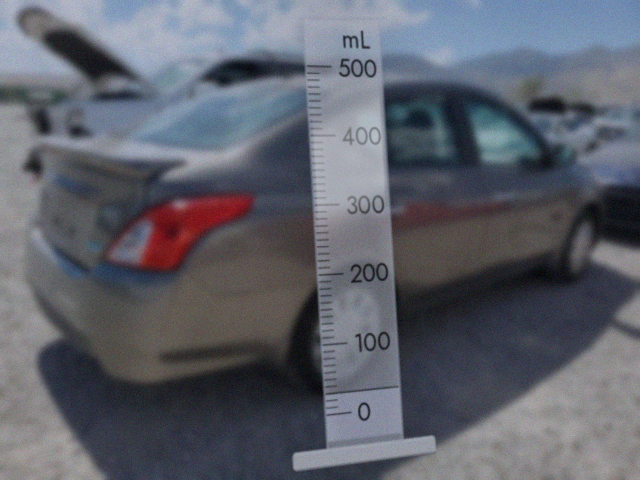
value=30 unit=mL
